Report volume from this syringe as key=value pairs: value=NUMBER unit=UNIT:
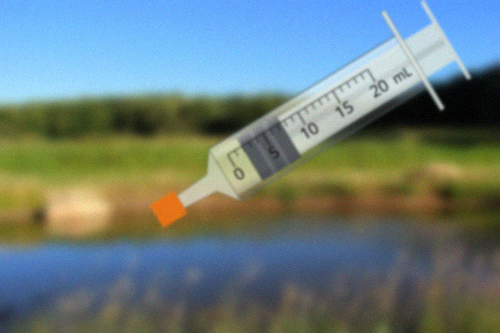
value=2 unit=mL
